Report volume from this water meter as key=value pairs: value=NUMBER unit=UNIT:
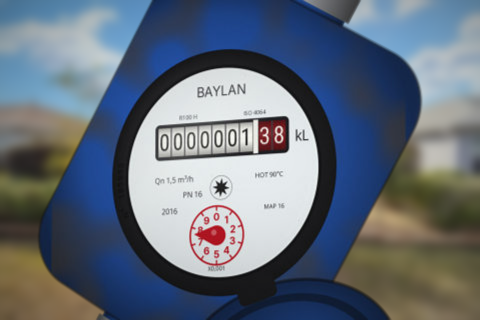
value=1.387 unit=kL
